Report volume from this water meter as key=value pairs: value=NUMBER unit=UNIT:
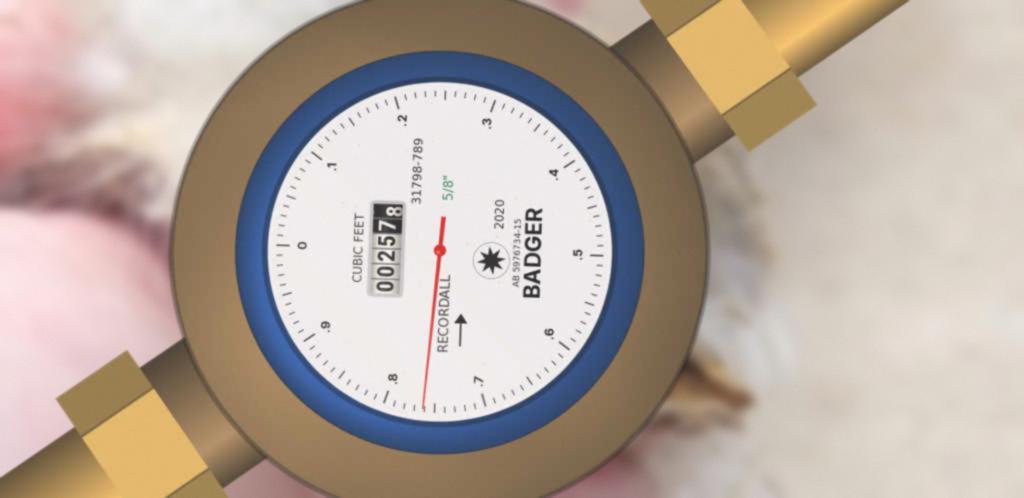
value=2577.76 unit=ft³
